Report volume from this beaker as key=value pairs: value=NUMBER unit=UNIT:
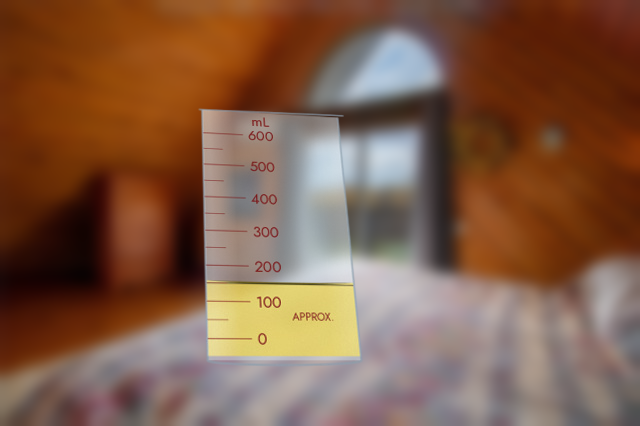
value=150 unit=mL
